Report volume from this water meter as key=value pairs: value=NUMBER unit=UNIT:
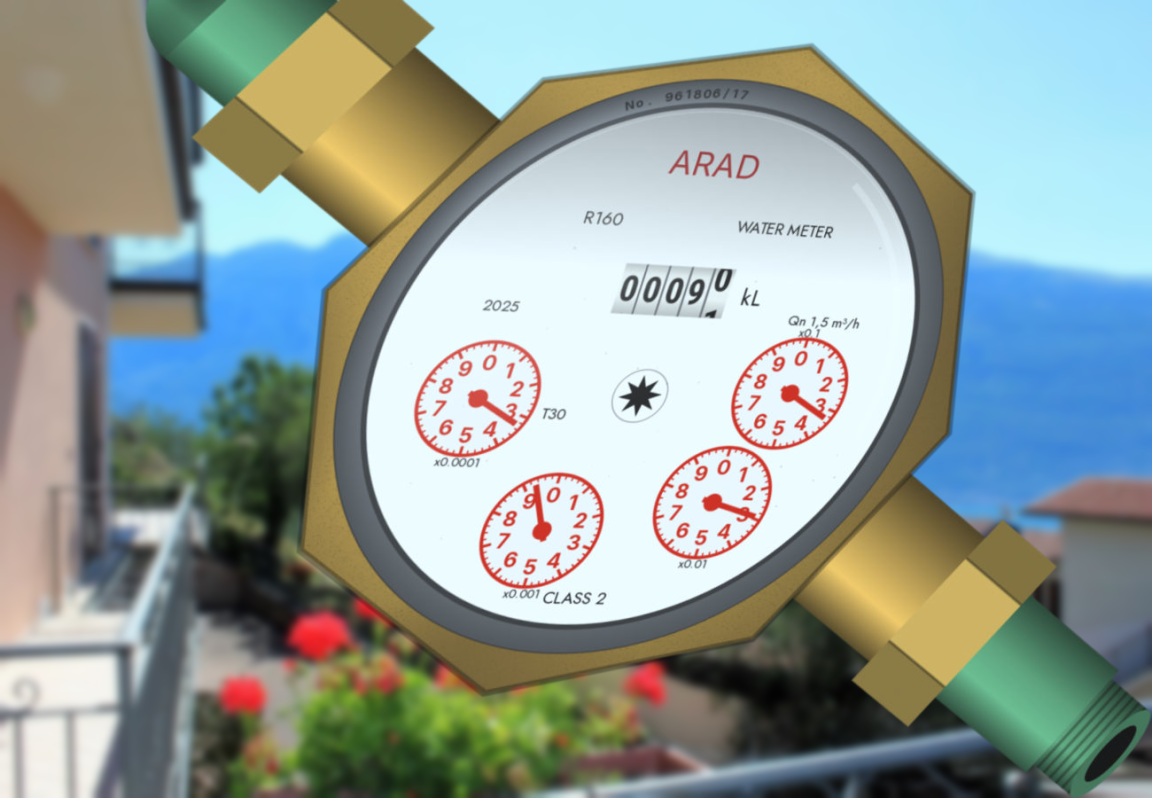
value=90.3293 unit=kL
